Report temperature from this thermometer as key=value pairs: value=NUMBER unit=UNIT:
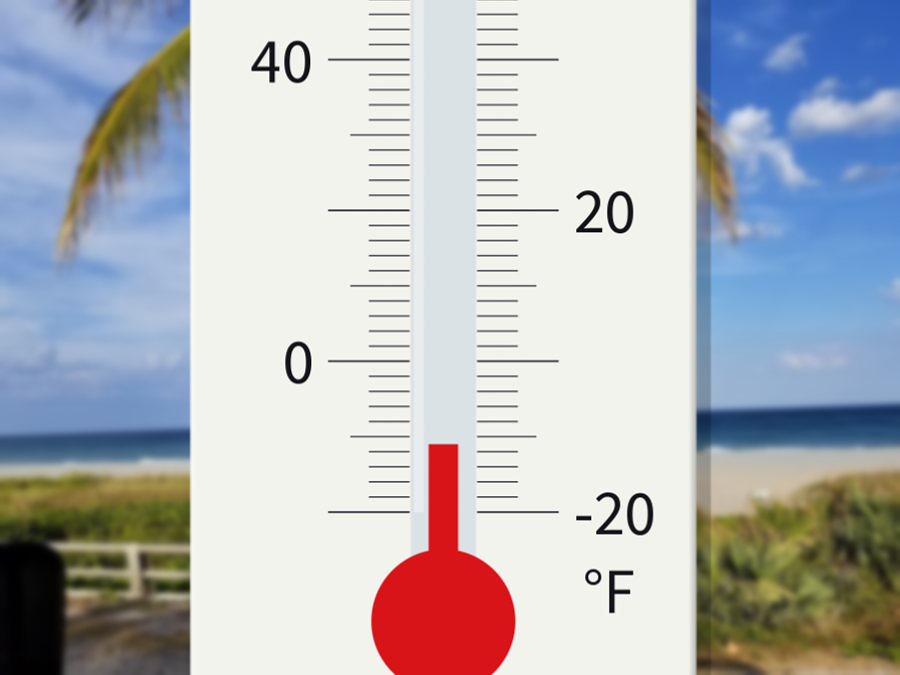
value=-11 unit=°F
